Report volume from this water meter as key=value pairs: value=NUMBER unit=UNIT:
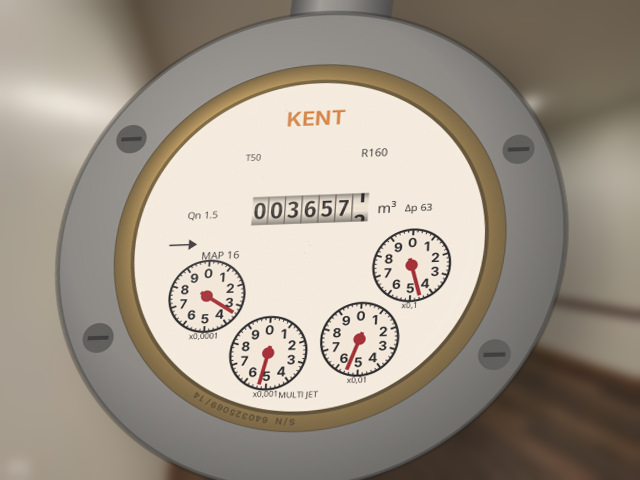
value=36571.4553 unit=m³
